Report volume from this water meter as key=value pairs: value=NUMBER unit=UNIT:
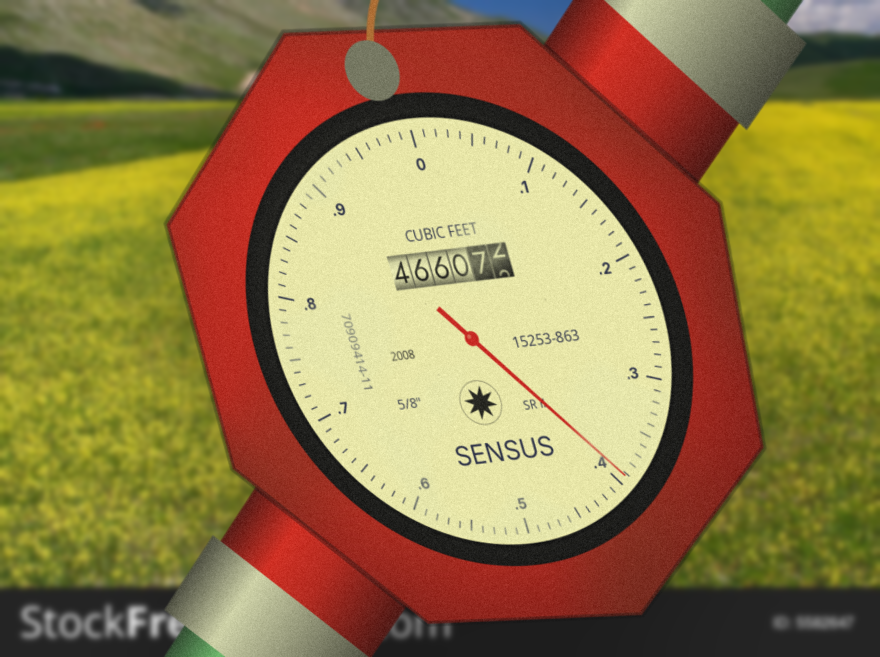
value=466072.39 unit=ft³
